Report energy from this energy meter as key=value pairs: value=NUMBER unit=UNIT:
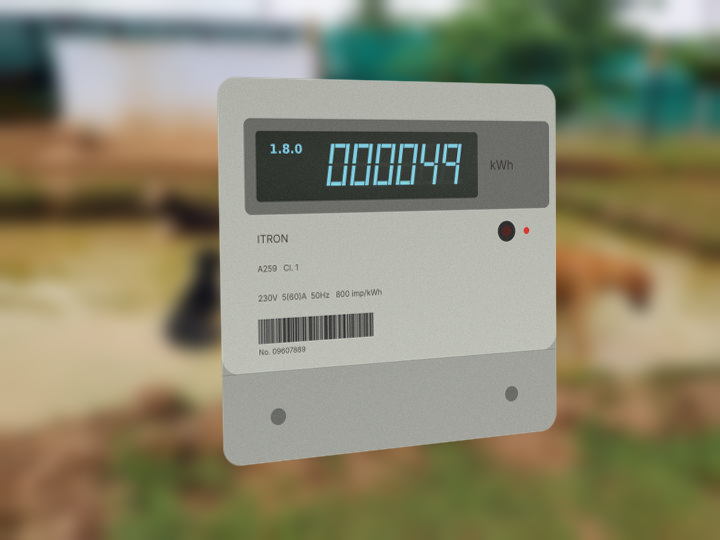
value=49 unit=kWh
